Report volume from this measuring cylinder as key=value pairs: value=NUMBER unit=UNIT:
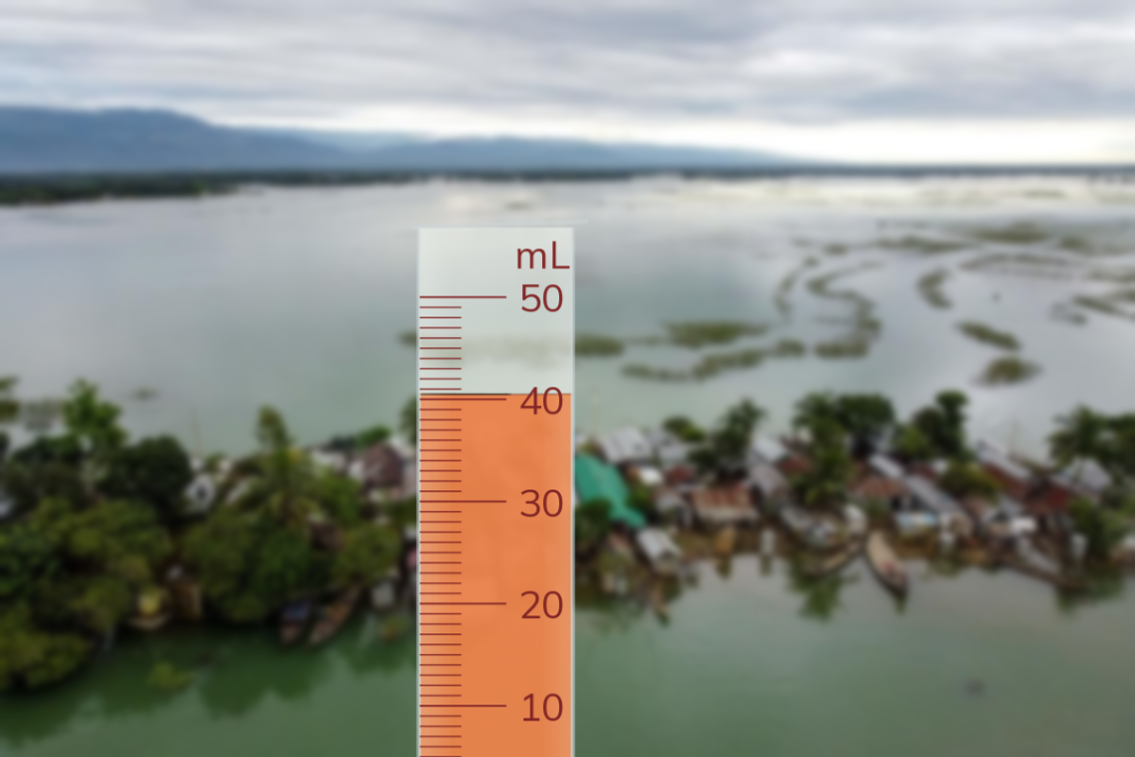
value=40.5 unit=mL
